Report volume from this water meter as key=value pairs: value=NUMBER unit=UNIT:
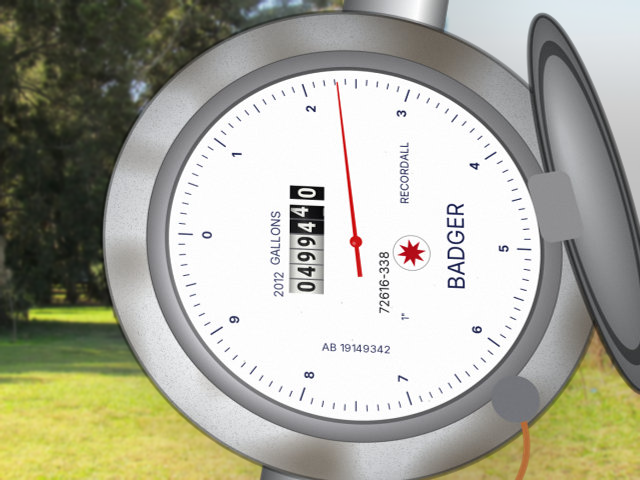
value=499442.3 unit=gal
